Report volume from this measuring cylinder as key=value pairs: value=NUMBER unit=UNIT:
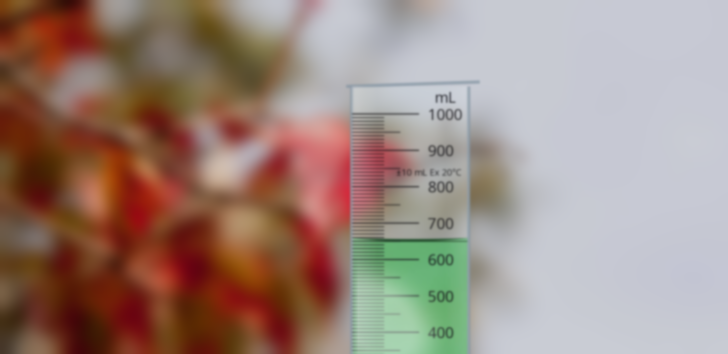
value=650 unit=mL
